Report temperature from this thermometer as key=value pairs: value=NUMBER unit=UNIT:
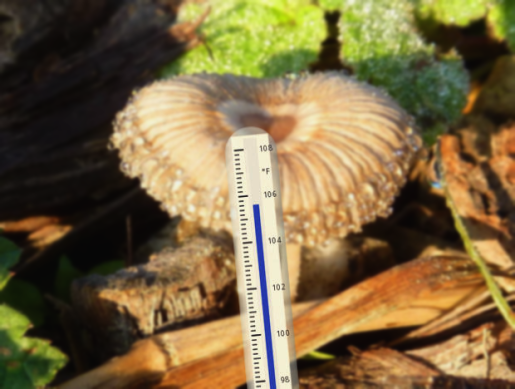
value=105.6 unit=°F
